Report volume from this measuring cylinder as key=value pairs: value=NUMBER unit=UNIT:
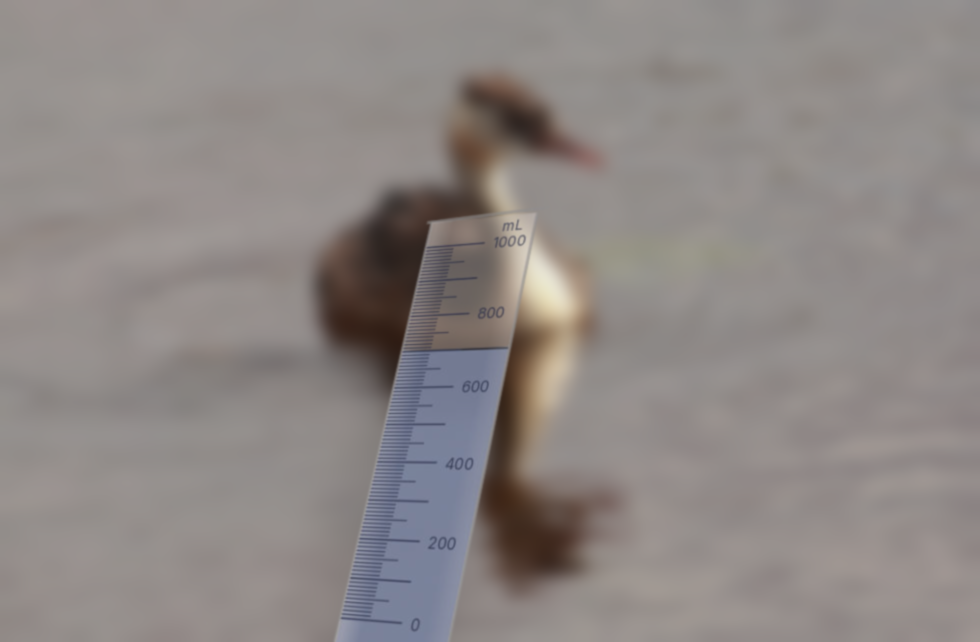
value=700 unit=mL
